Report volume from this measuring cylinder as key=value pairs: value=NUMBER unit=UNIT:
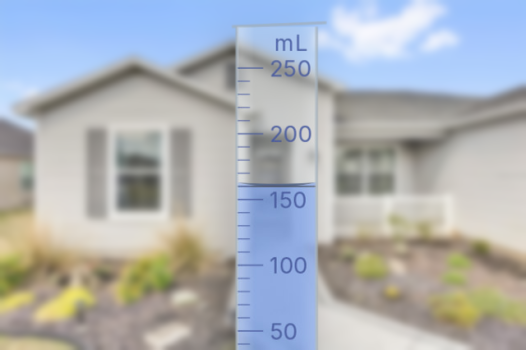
value=160 unit=mL
